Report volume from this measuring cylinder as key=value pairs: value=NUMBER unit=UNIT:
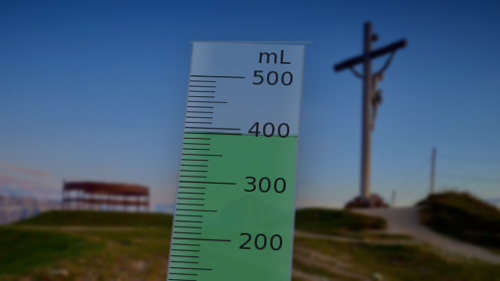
value=390 unit=mL
